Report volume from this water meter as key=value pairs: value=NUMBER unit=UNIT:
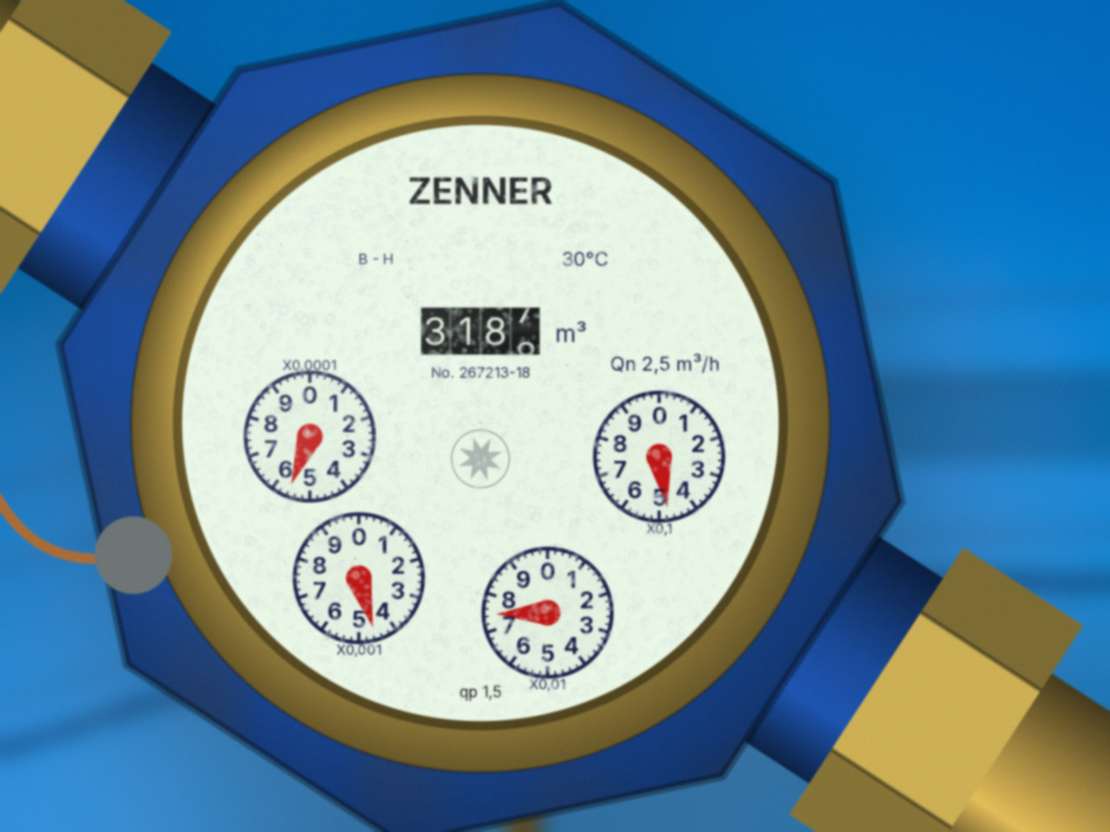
value=3187.4745 unit=m³
